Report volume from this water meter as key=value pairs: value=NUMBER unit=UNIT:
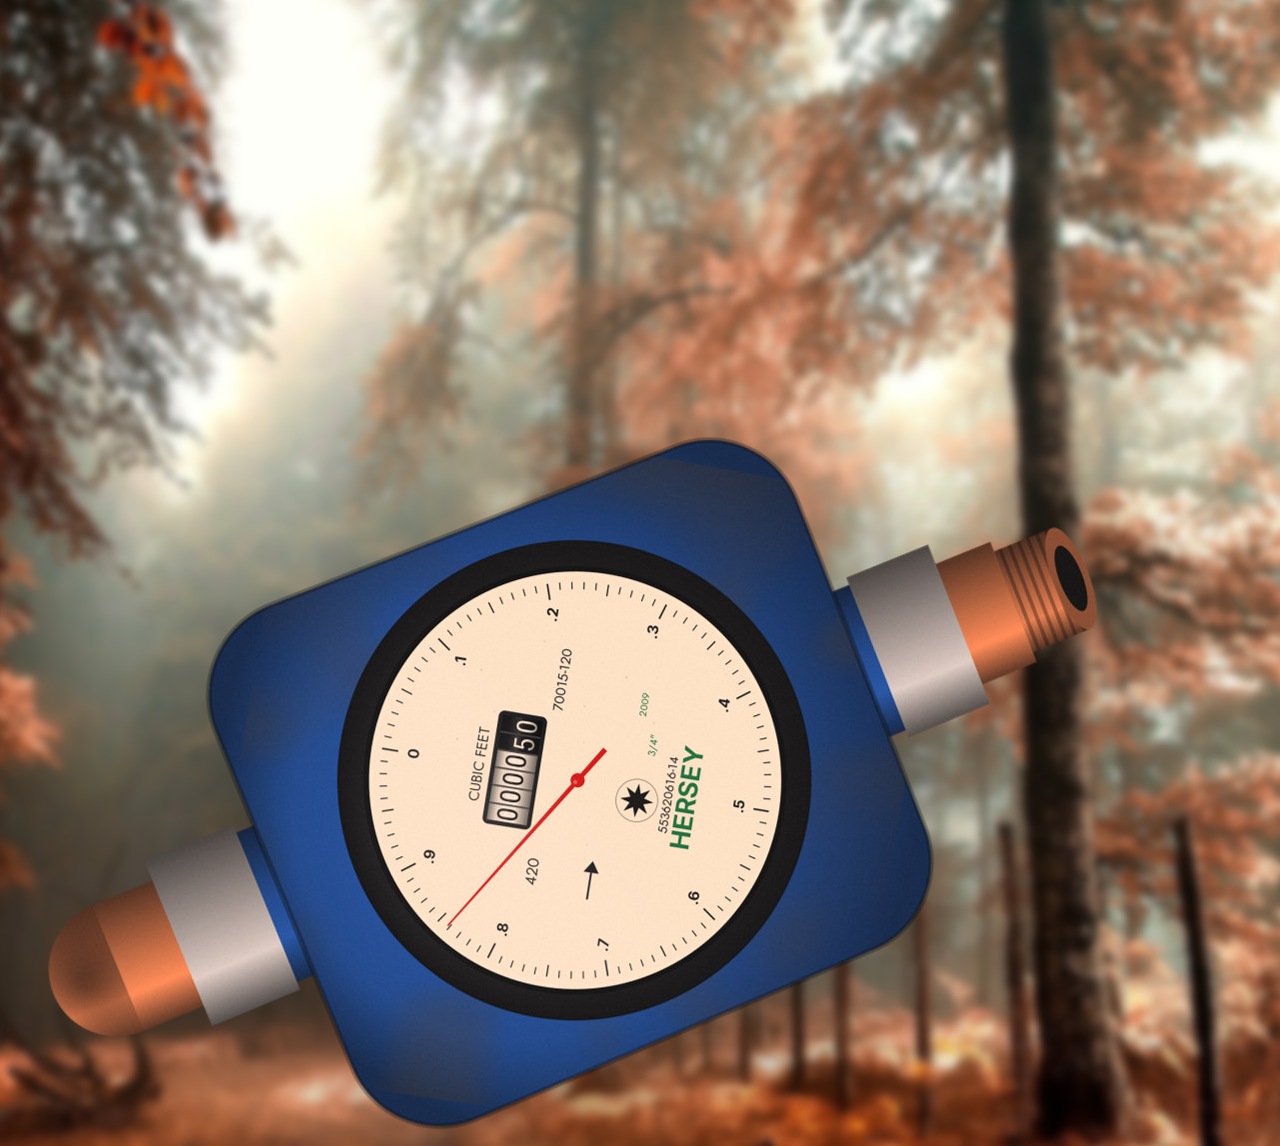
value=49.84 unit=ft³
